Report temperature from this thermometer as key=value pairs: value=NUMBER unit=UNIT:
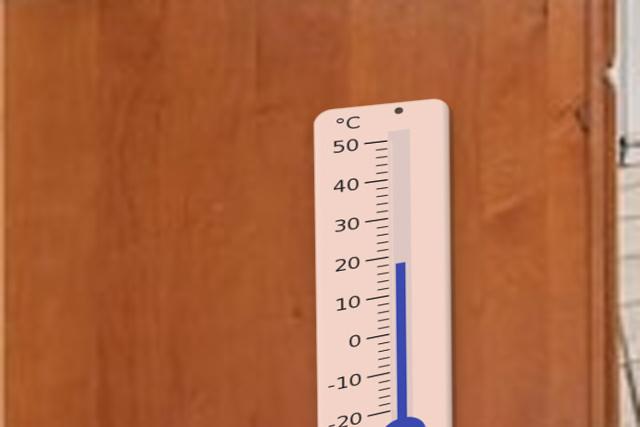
value=18 unit=°C
